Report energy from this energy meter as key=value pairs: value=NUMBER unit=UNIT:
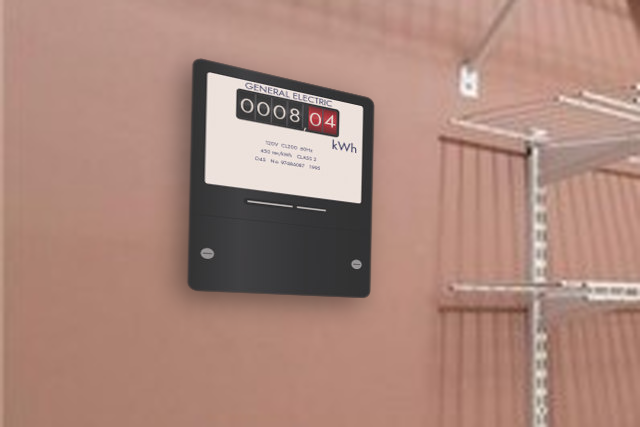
value=8.04 unit=kWh
